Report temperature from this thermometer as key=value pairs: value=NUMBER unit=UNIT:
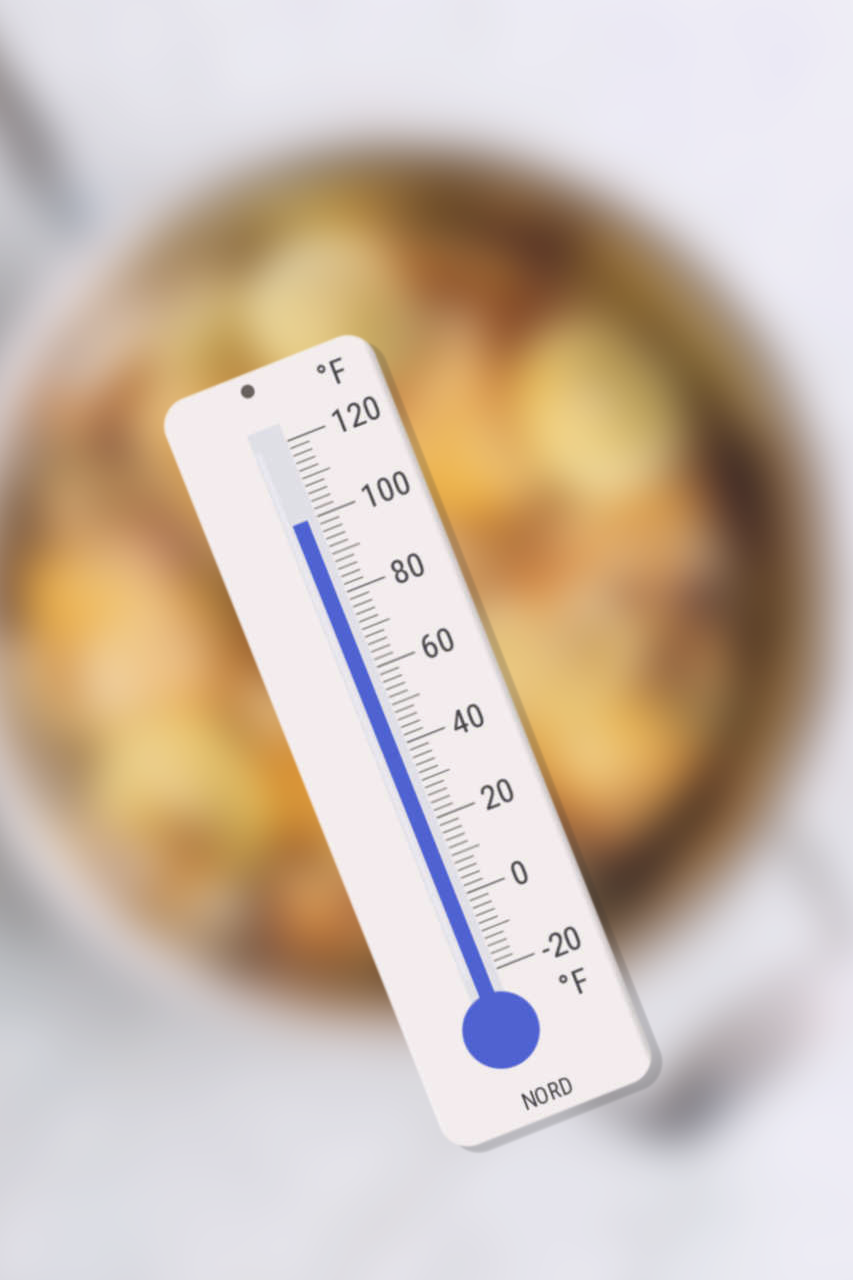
value=100 unit=°F
